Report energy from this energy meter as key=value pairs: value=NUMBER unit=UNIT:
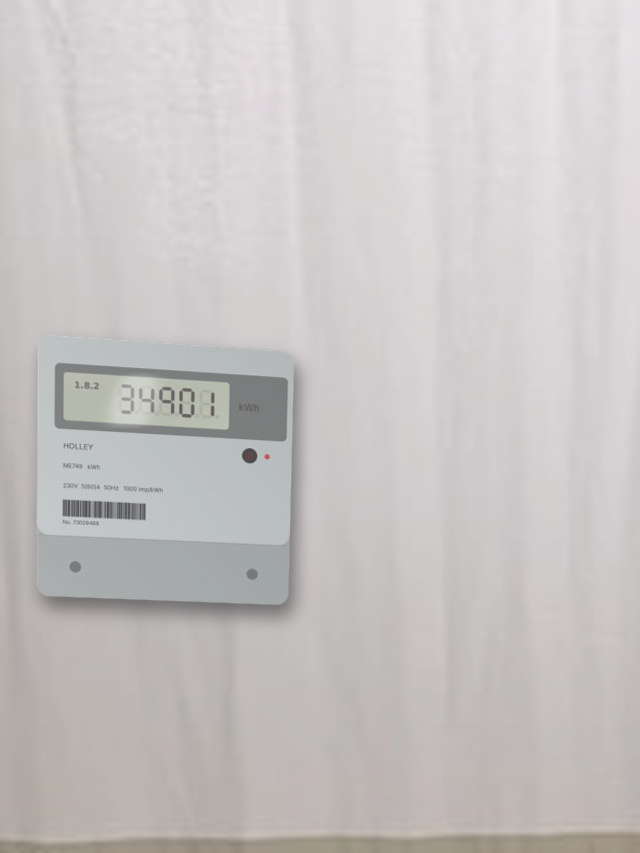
value=34901 unit=kWh
